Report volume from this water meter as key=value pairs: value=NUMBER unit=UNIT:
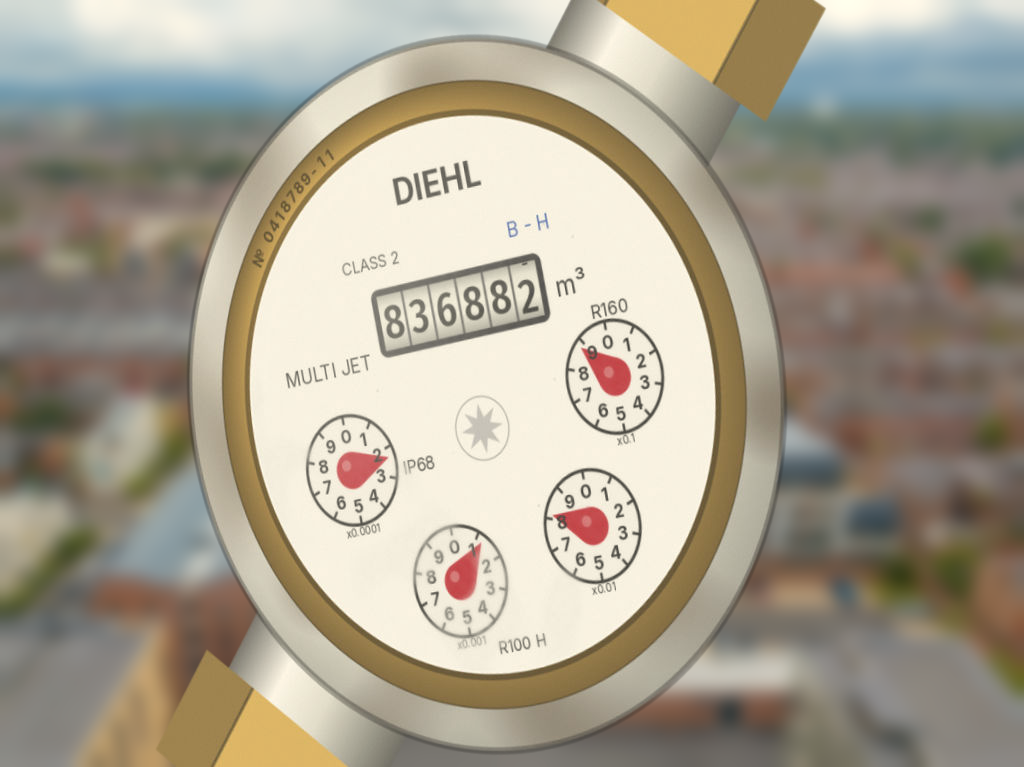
value=836881.8812 unit=m³
